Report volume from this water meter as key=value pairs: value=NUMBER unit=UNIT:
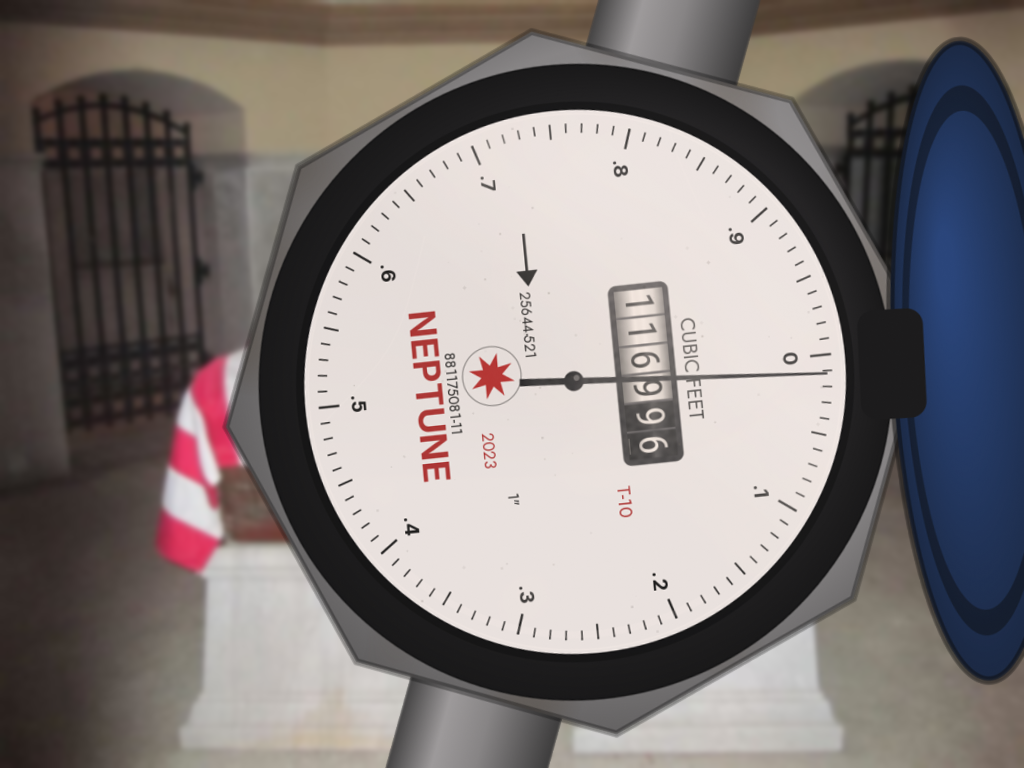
value=116996.01 unit=ft³
